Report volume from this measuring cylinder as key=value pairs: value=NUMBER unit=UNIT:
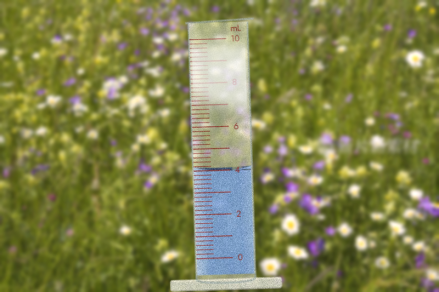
value=4 unit=mL
